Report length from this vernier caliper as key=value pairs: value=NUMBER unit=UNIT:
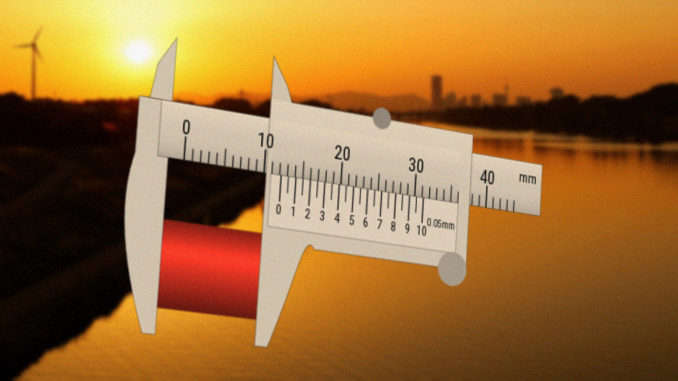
value=12.2 unit=mm
